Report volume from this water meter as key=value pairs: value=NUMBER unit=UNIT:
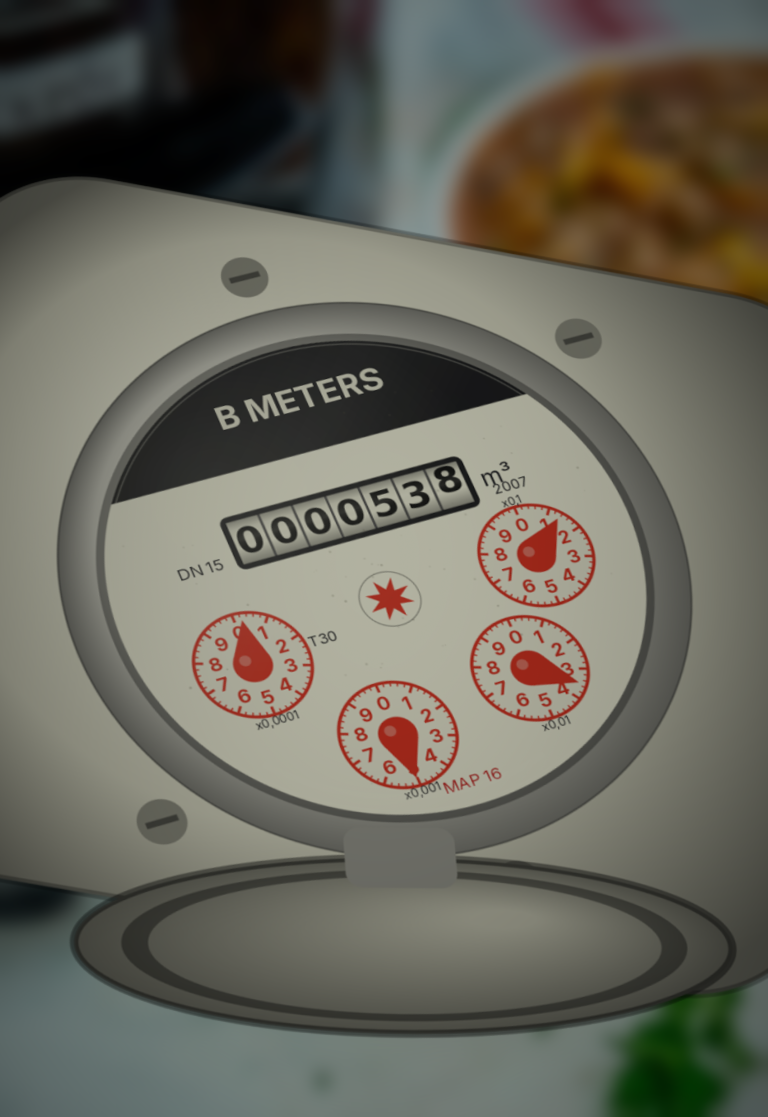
value=538.1350 unit=m³
